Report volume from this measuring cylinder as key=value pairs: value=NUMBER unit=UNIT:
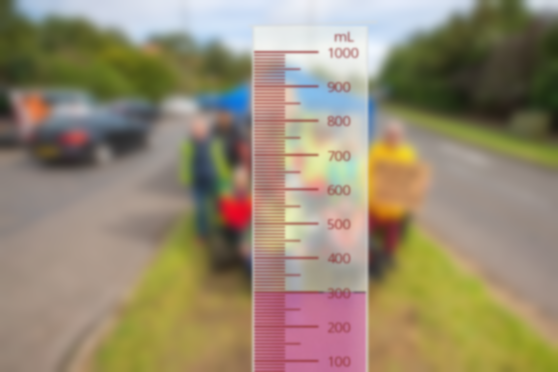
value=300 unit=mL
